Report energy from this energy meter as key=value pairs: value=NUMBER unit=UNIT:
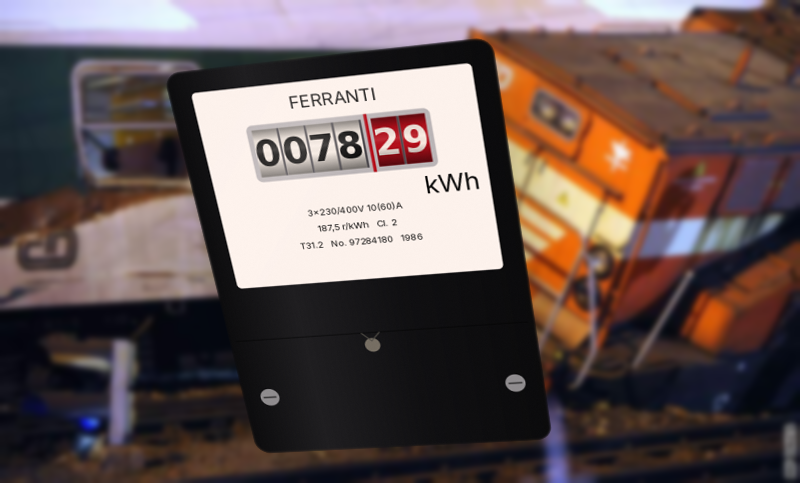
value=78.29 unit=kWh
